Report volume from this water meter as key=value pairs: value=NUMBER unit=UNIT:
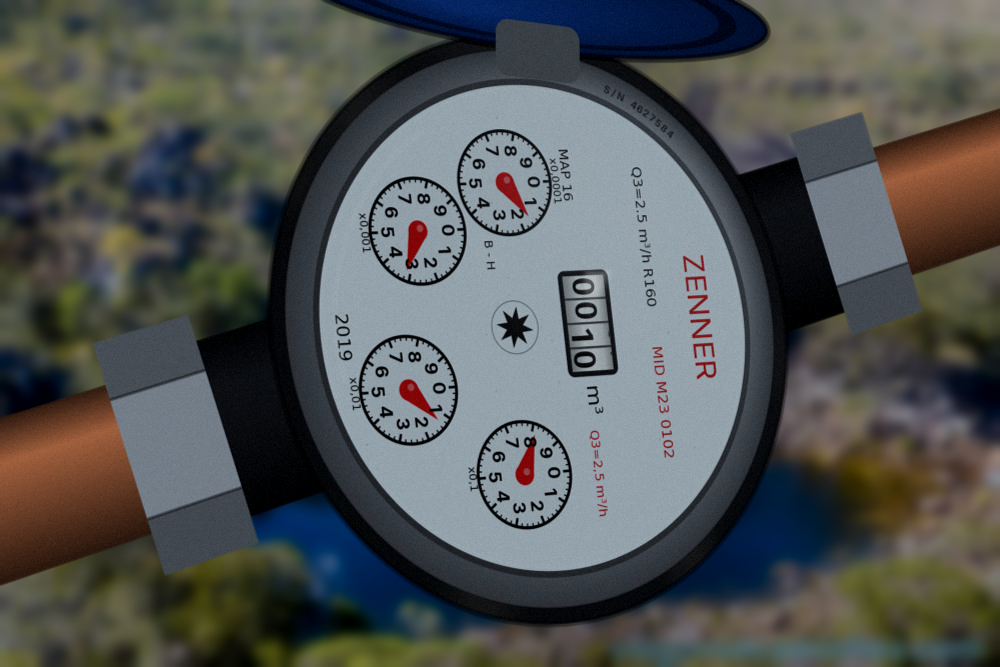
value=9.8131 unit=m³
